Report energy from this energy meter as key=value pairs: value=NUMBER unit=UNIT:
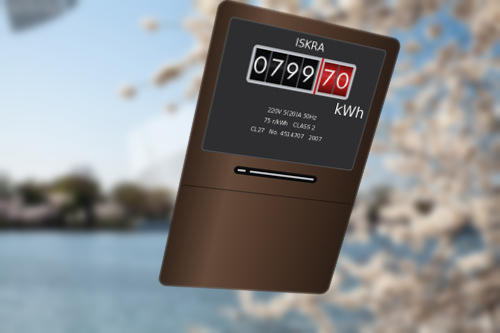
value=799.70 unit=kWh
